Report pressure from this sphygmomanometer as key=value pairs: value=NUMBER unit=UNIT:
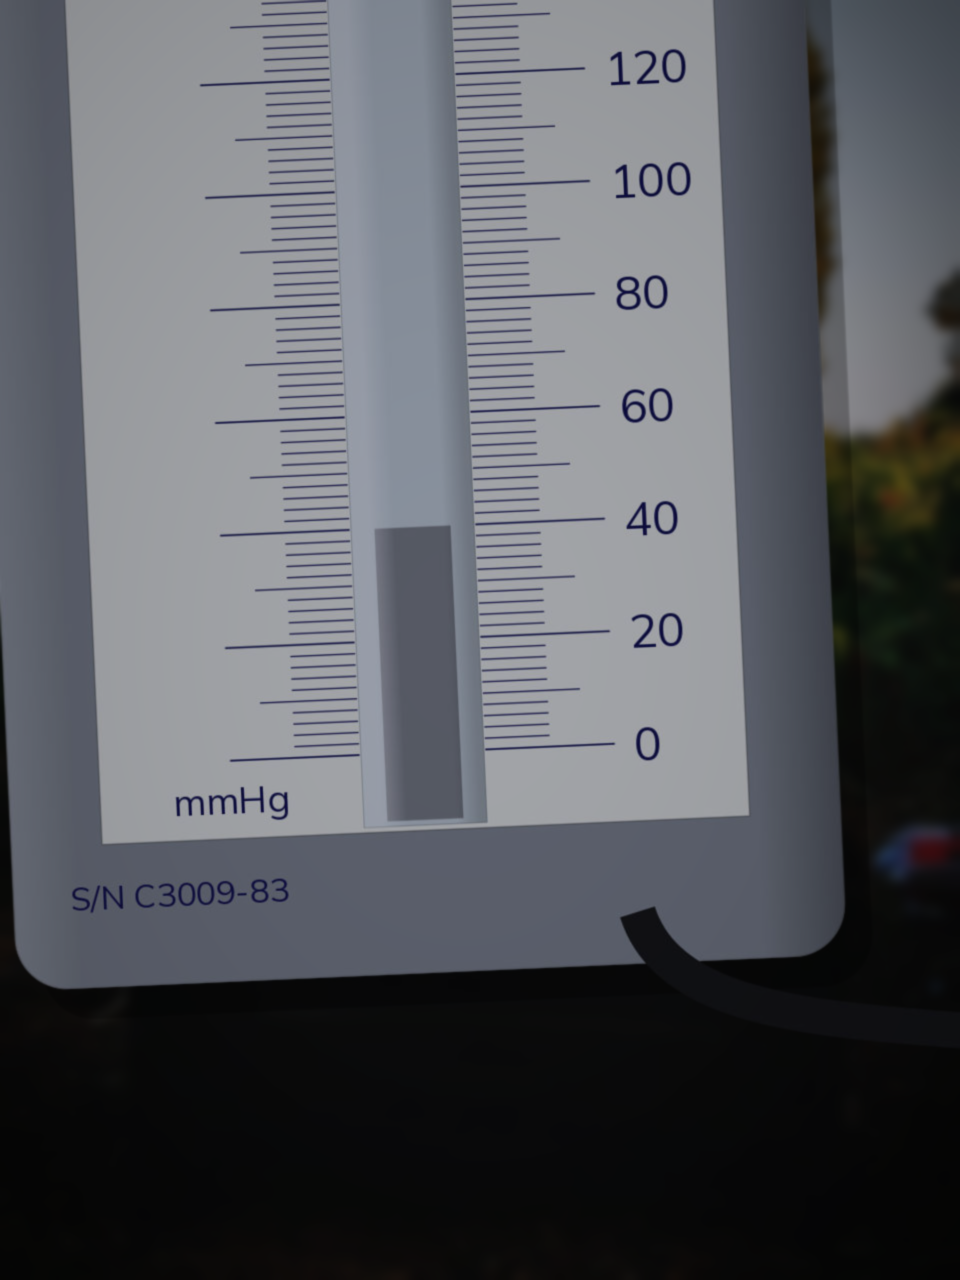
value=40 unit=mmHg
